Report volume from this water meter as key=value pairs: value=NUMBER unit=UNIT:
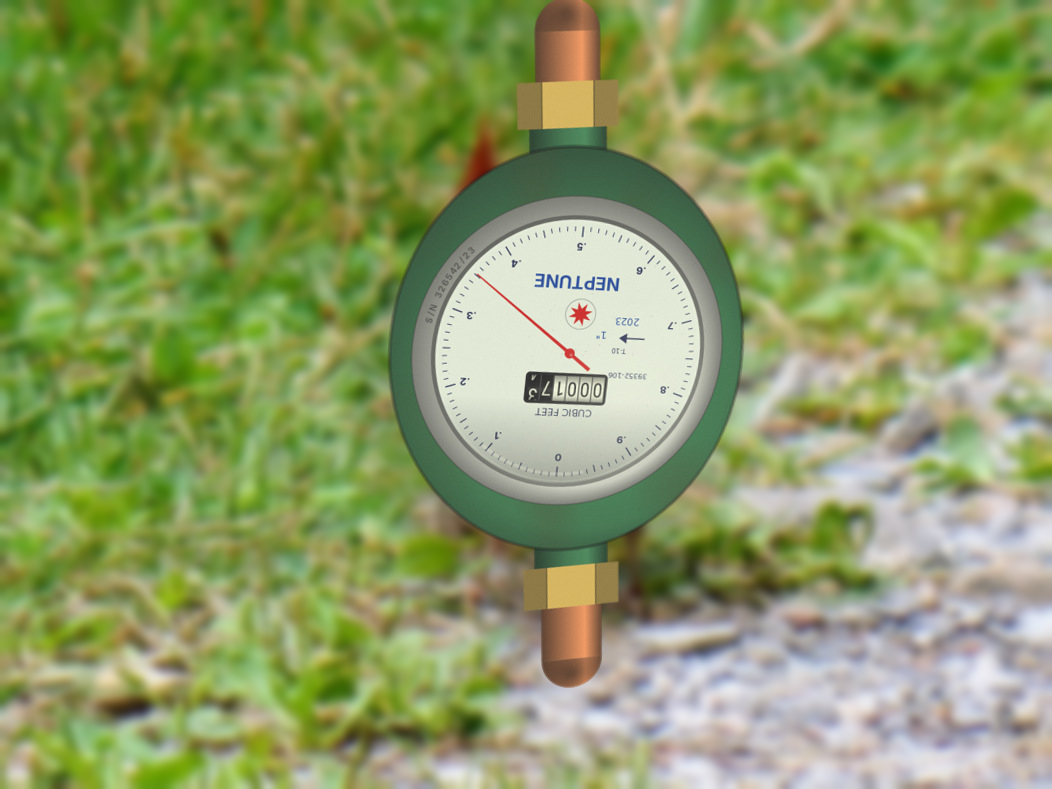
value=173.35 unit=ft³
